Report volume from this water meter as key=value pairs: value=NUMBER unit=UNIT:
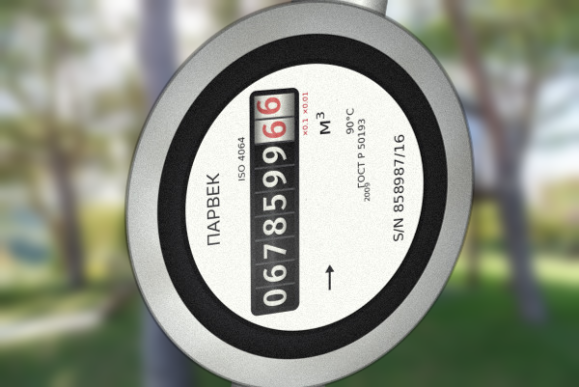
value=678599.66 unit=m³
